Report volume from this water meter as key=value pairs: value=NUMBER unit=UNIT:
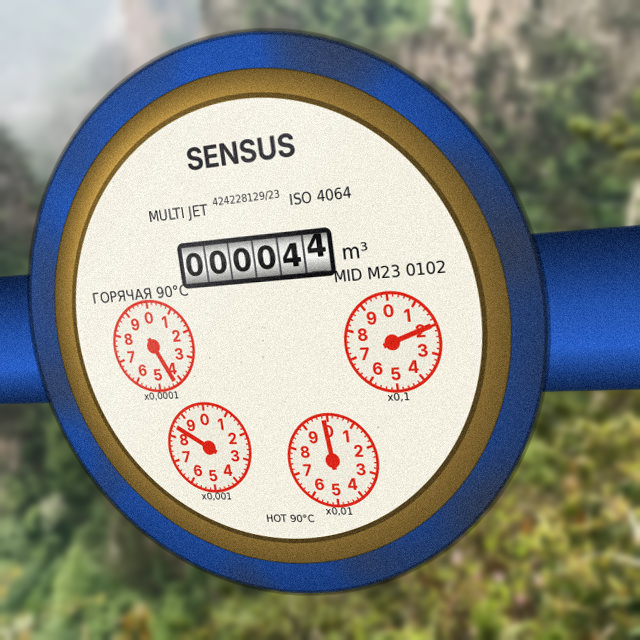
value=44.1984 unit=m³
